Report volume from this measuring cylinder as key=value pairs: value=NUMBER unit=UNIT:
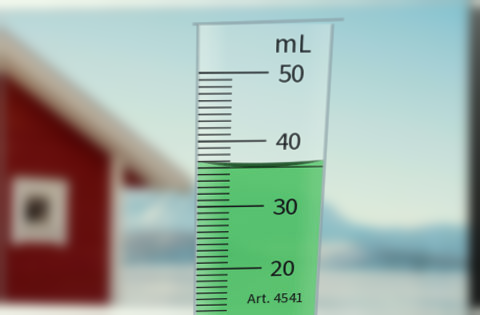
value=36 unit=mL
